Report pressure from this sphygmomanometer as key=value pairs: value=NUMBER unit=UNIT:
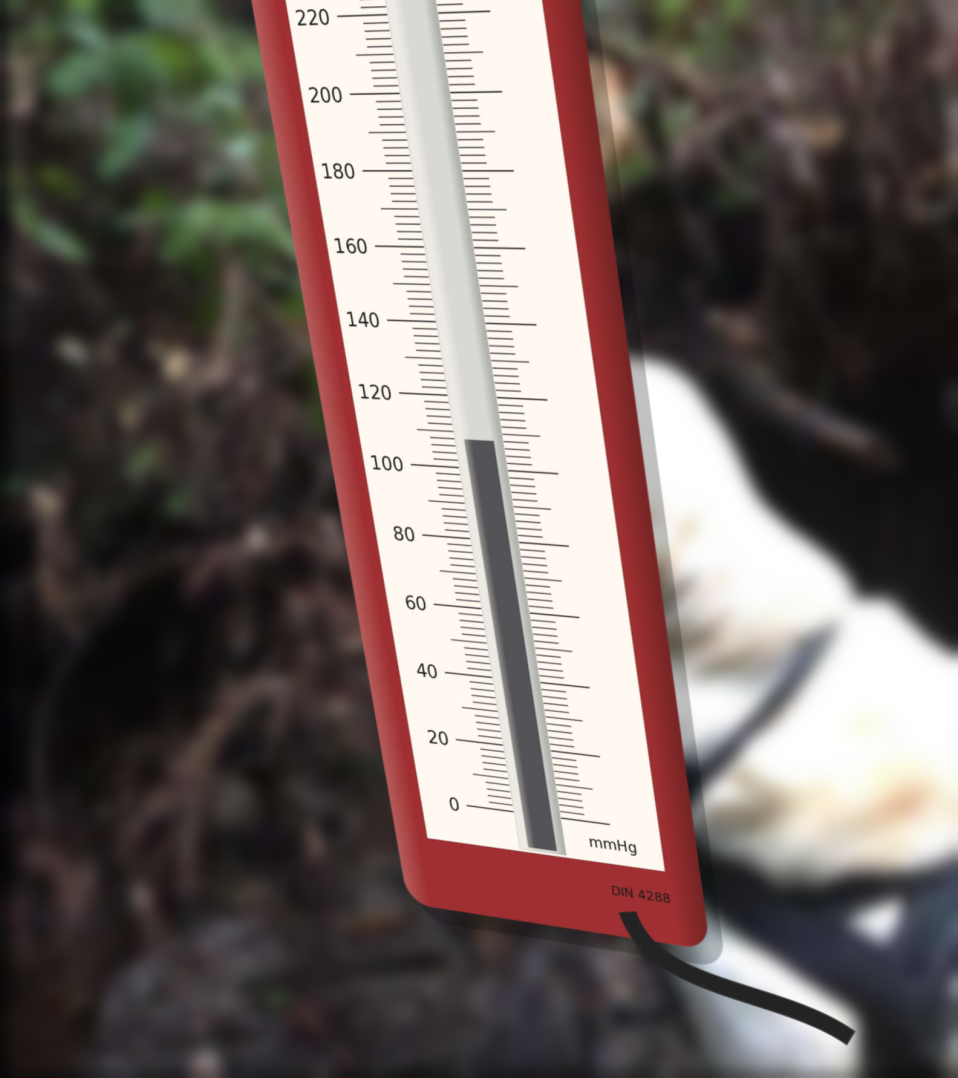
value=108 unit=mmHg
